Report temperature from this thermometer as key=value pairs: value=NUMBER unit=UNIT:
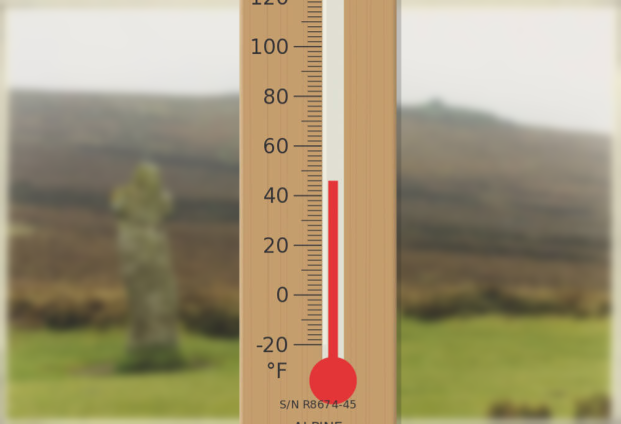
value=46 unit=°F
